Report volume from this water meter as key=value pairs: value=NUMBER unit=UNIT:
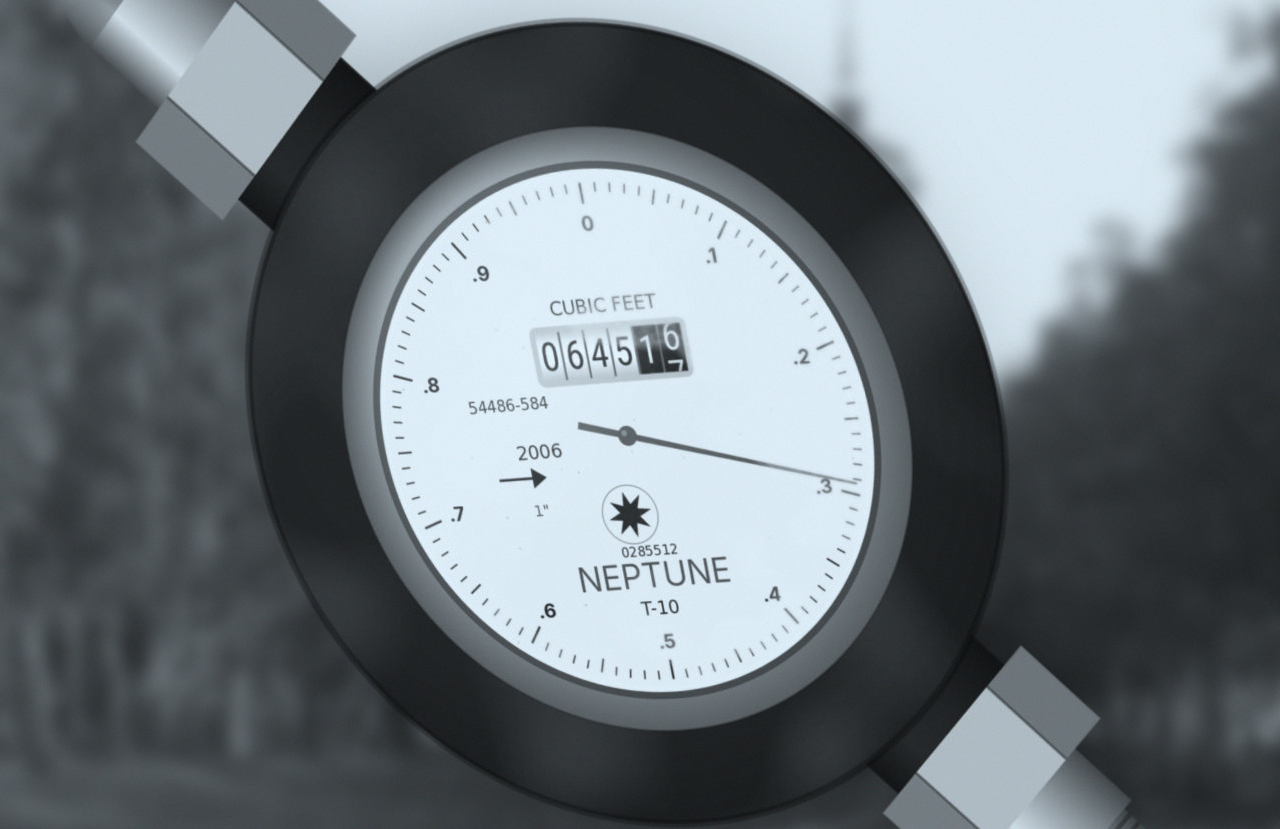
value=64516.29 unit=ft³
